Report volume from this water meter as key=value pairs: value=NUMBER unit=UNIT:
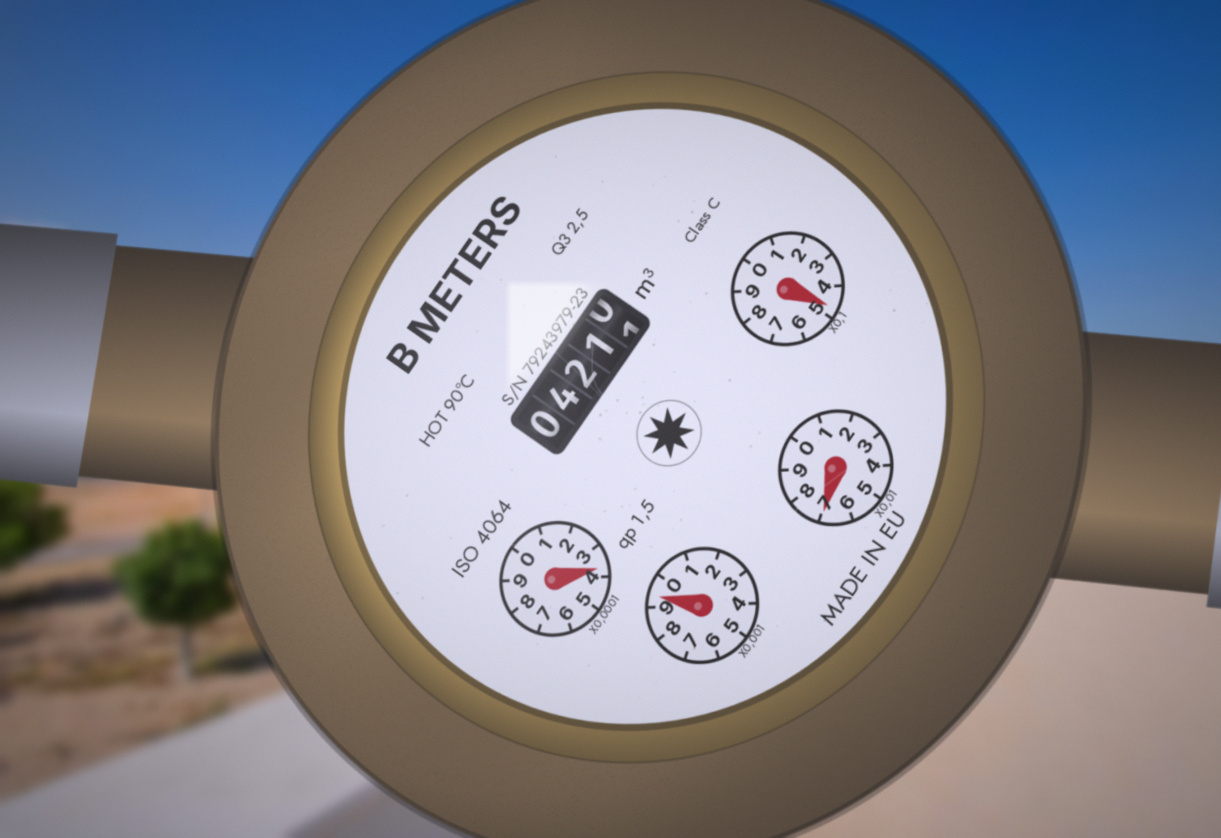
value=4210.4693 unit=m³
